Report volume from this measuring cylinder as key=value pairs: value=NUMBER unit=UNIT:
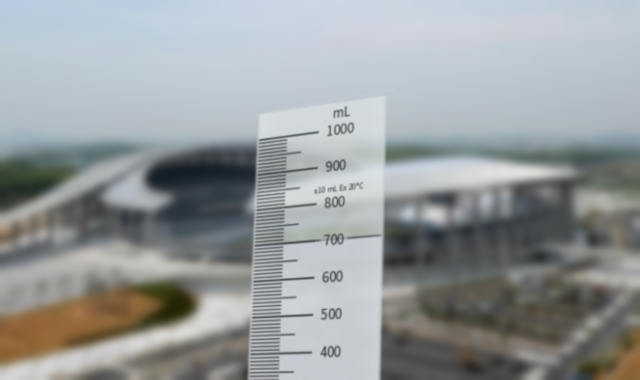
value=700 unit=mL
